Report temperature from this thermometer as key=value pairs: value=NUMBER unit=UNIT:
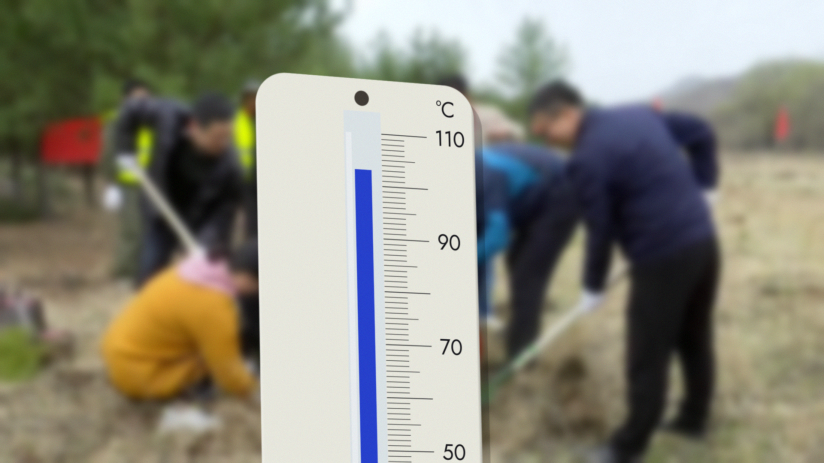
value=103 unit=°C
